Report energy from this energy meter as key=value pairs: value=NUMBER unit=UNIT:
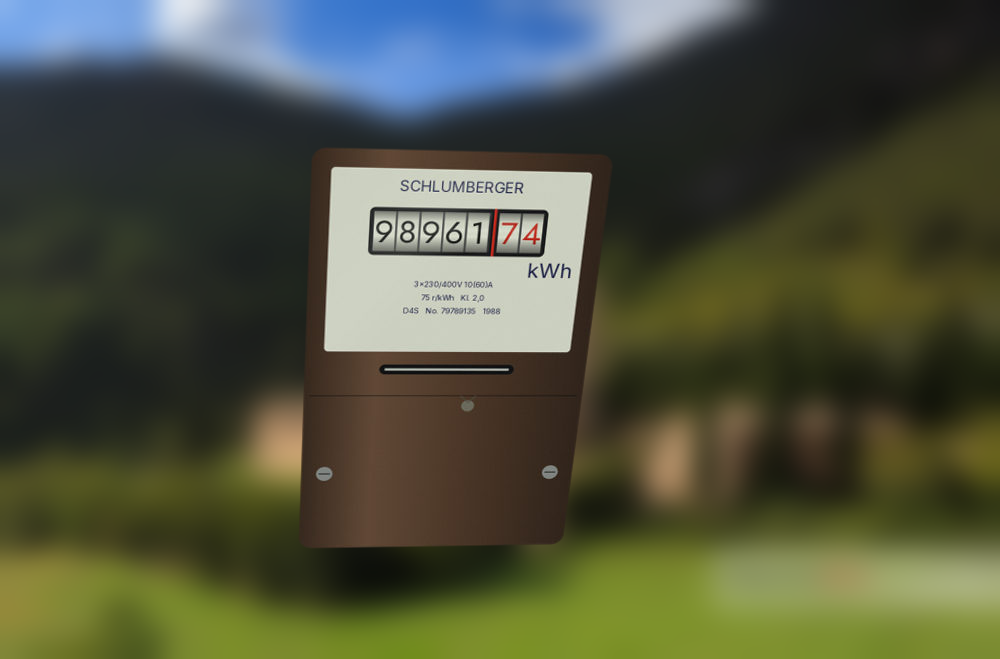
value=98961.74 unit=kWh
